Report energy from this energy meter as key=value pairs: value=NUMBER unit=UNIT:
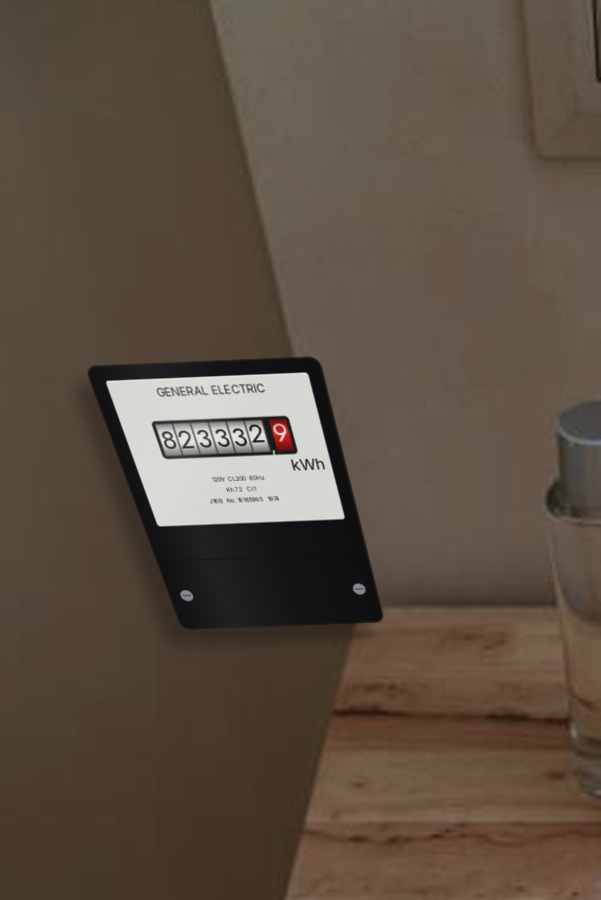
value=823332.9 unit=kWh
